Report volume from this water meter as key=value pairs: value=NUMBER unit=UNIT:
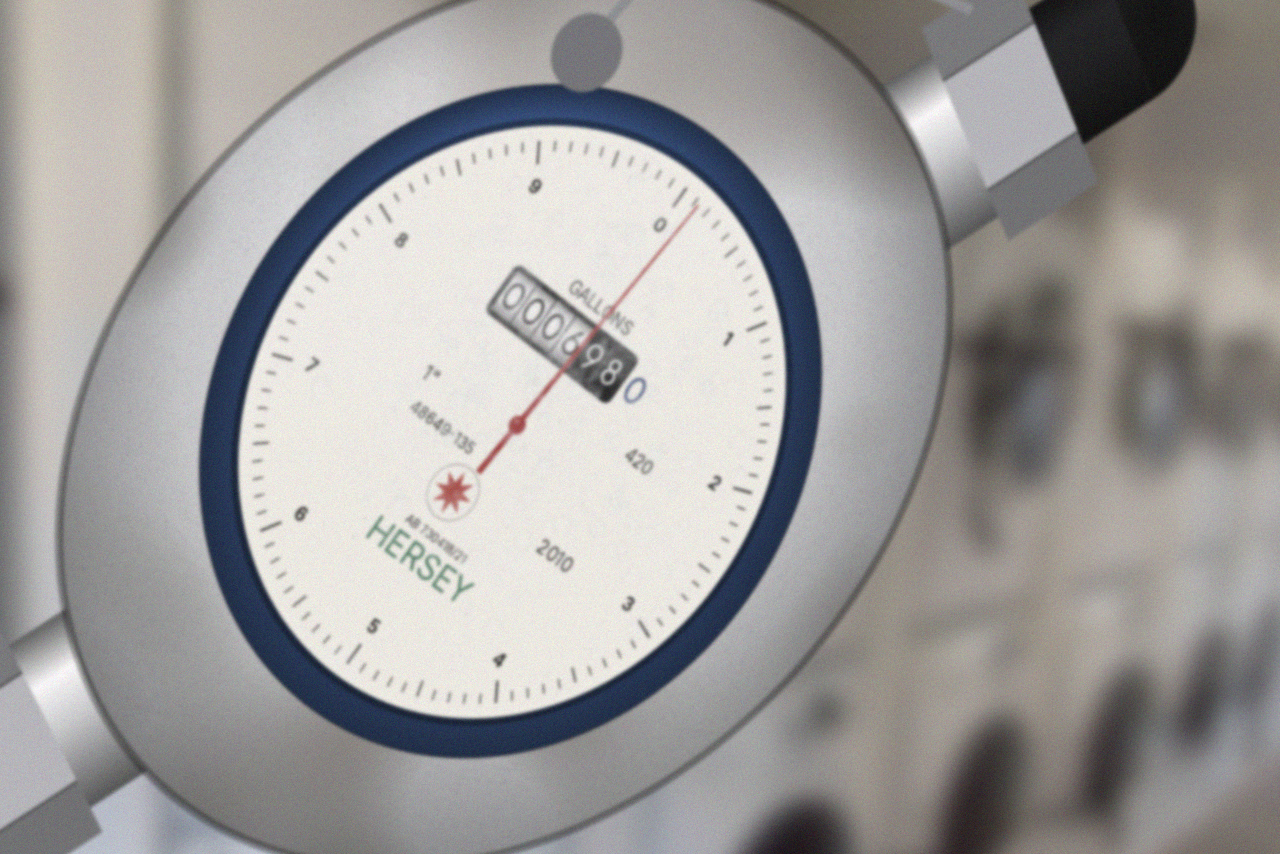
value=6980.1 unit=gal
